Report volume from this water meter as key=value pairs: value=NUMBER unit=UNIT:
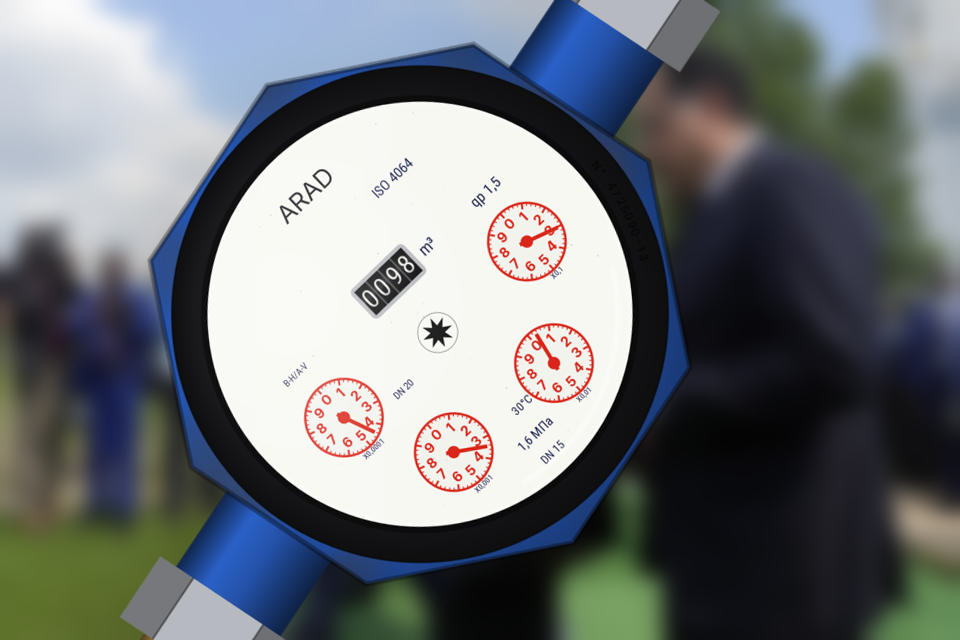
value=98.3034 unit=m³
